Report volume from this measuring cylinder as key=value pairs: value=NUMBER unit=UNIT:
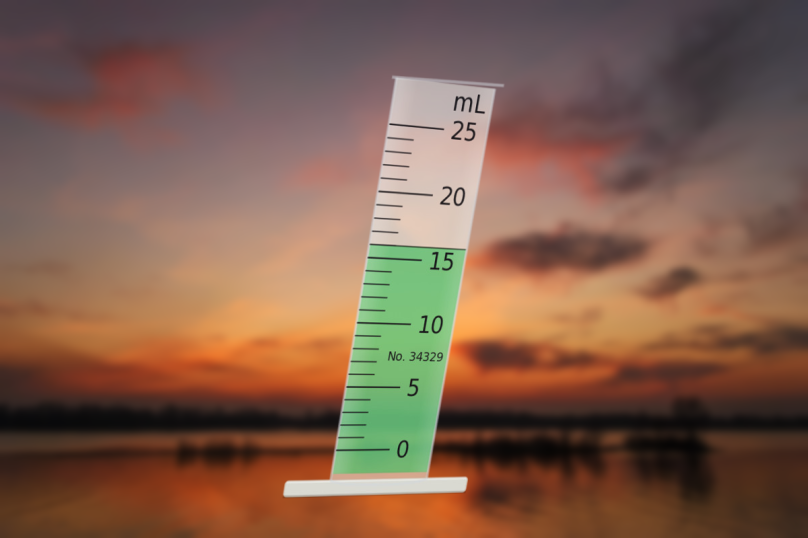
value=16 unit=mL
